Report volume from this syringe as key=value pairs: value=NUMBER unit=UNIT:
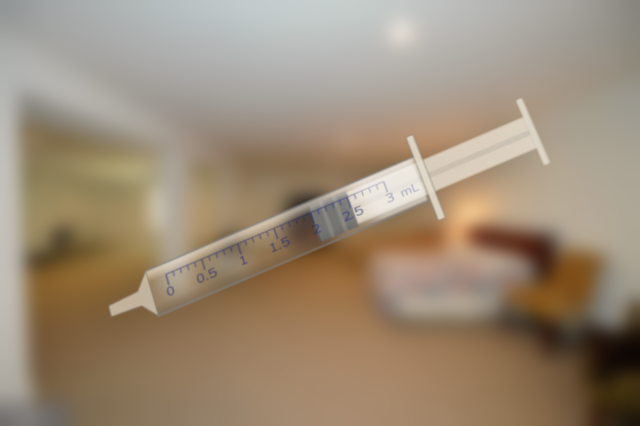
value=2 unit=mL
